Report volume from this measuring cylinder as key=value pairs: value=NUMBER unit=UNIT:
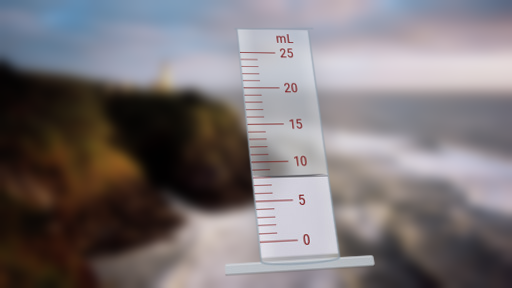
value=8 unit=mL
